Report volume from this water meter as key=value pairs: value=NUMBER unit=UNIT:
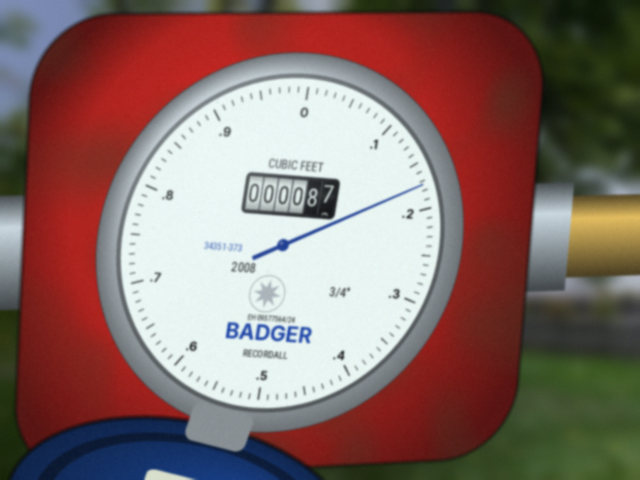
value=87.17 unit=ft³
